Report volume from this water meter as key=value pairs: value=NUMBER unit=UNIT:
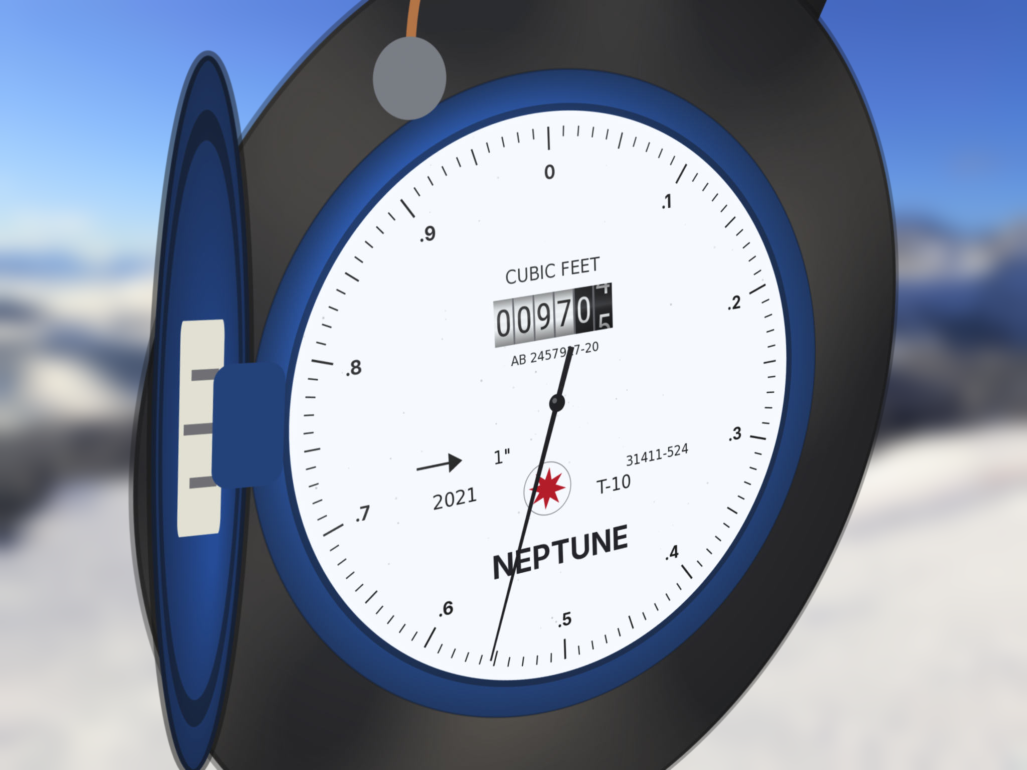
value=9704.55 unit=ft³
